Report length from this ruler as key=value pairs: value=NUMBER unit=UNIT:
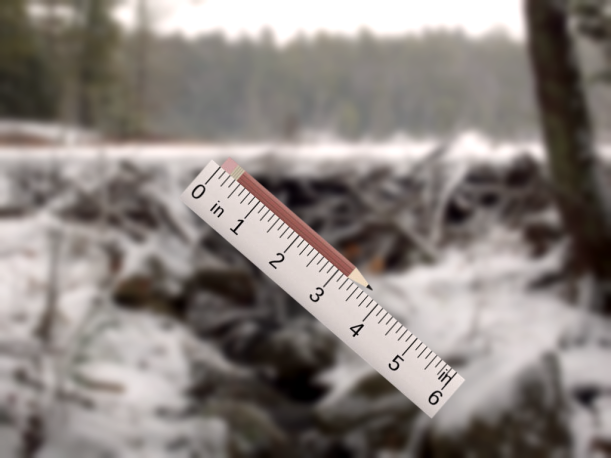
value=3.75 unit=in
